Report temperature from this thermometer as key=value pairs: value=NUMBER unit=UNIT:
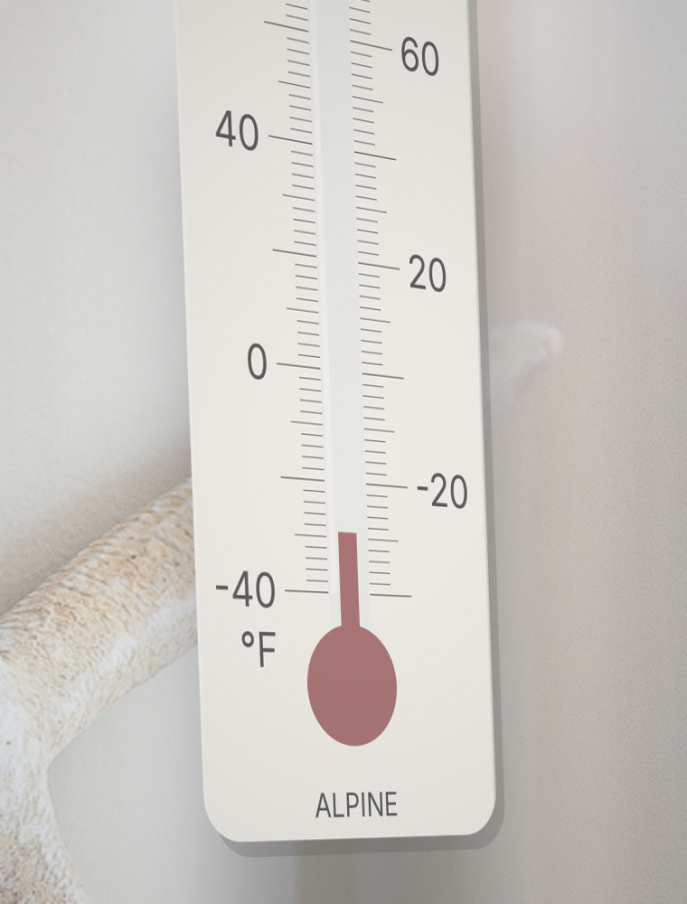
value=-29 unit=°F
